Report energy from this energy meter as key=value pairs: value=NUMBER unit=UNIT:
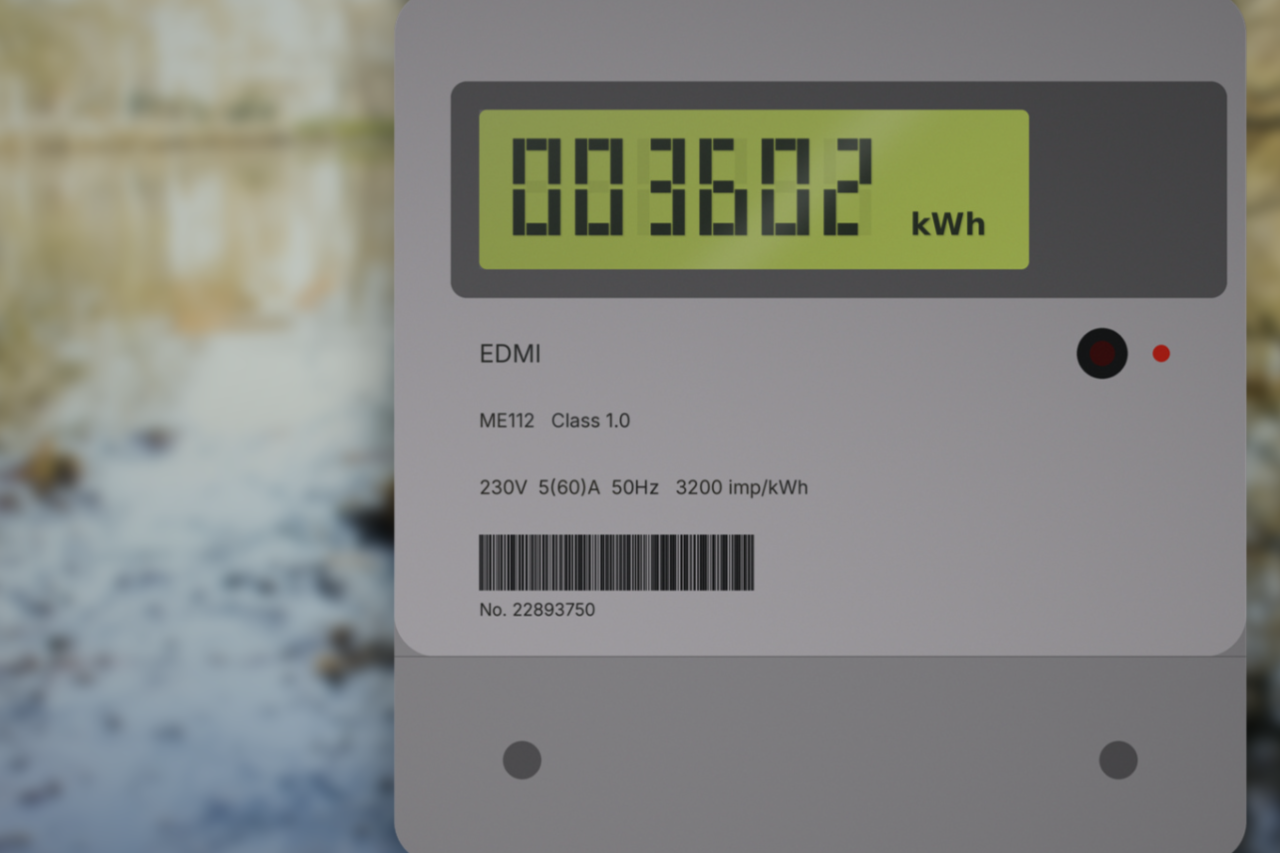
value=3602 unit=kWh
